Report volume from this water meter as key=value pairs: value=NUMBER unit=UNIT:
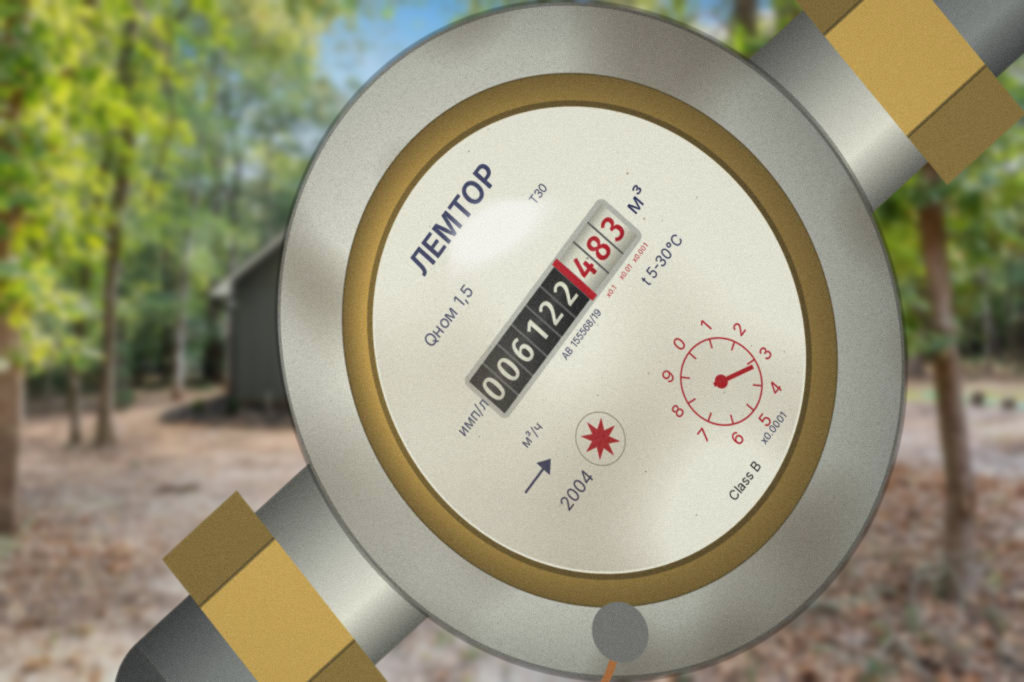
value=6122.4833 unit=m³
